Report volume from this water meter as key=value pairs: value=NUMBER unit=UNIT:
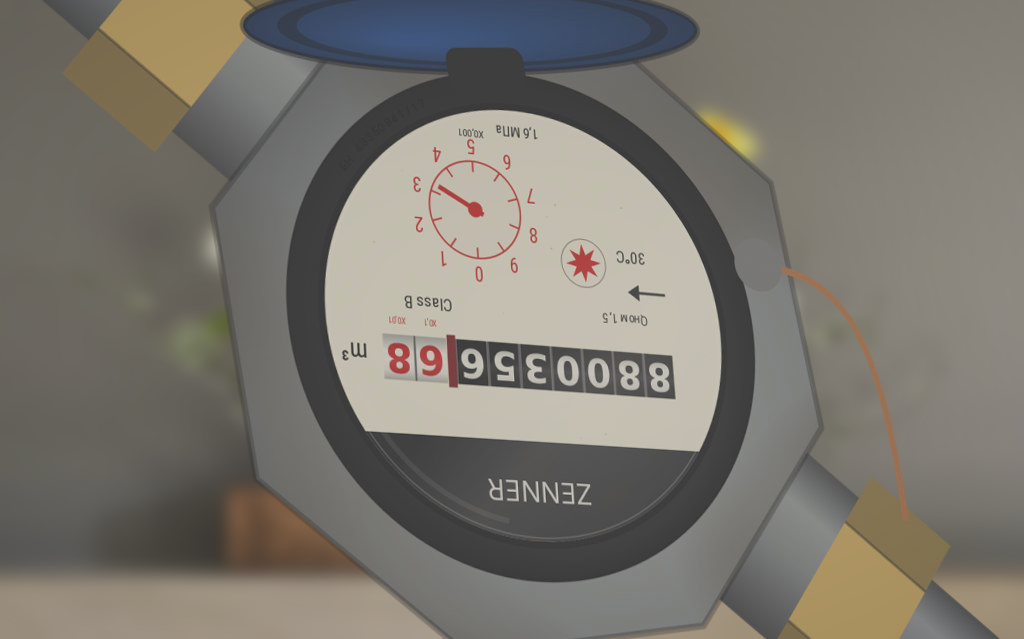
value=8800356.683 unit=m³
